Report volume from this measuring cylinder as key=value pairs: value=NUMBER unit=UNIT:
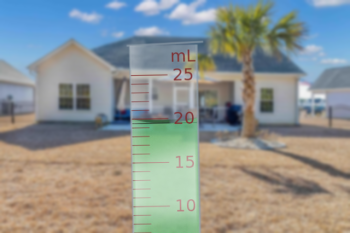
value=19.5 unit=mL
